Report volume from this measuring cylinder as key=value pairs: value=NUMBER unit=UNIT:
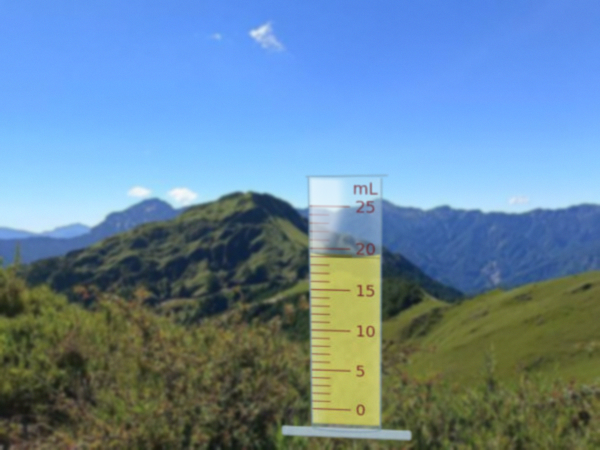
value=19 unit=mL
